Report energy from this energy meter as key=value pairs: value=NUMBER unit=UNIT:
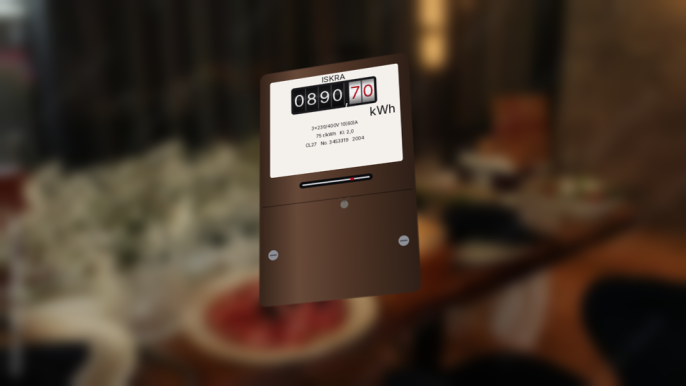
value=890.70 unit=kWh
